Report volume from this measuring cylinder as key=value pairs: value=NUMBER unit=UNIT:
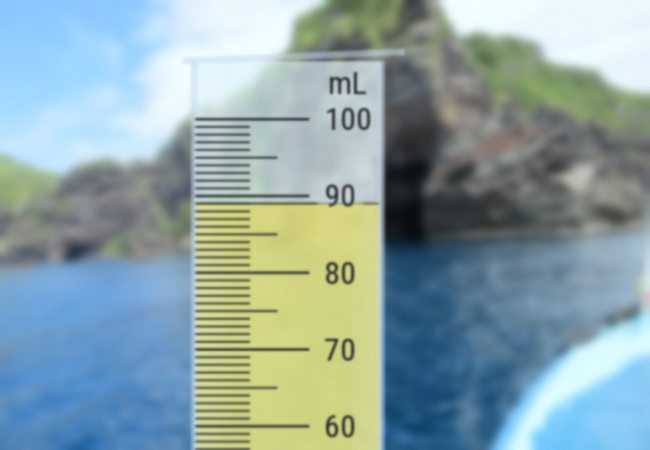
value=89 unit=mL
